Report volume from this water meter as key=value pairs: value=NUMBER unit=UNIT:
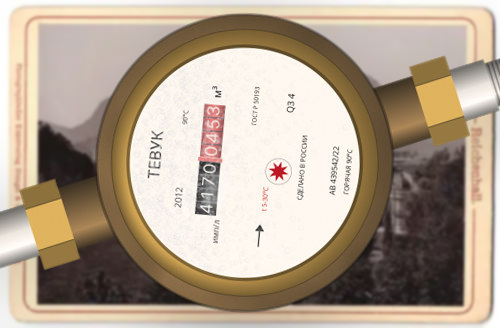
value=4170.0453 unit=m³
